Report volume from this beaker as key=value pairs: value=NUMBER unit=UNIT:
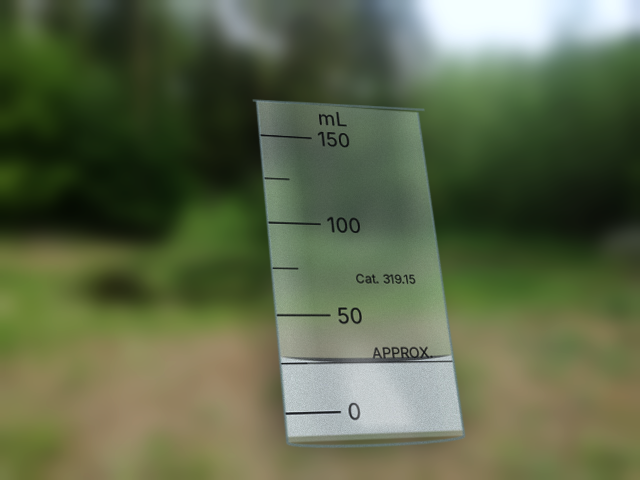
value=25 unit=mL
